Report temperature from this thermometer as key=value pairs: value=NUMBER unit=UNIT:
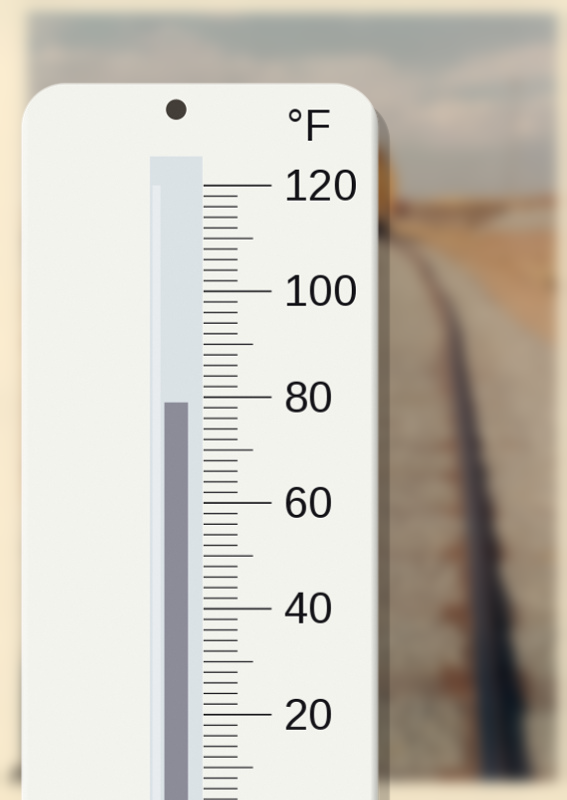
value=79 unit=°F
